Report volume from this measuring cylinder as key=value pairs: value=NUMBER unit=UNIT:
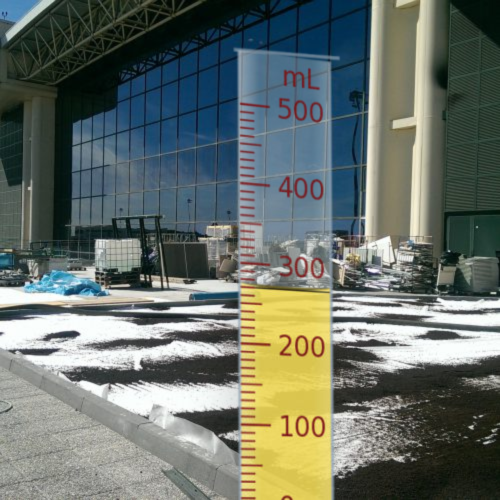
value=270 unit=mL
